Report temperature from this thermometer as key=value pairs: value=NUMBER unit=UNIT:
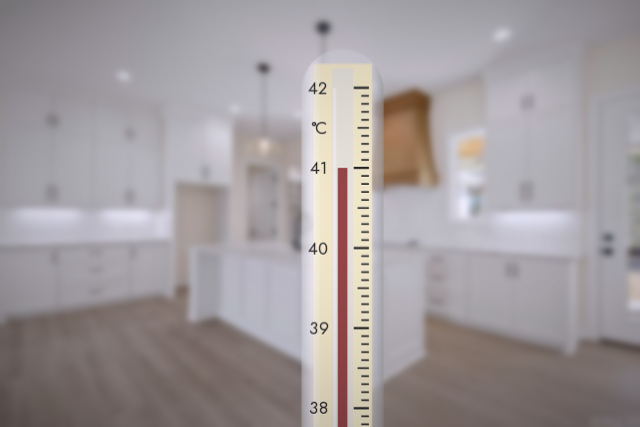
value=41 unit=°C
